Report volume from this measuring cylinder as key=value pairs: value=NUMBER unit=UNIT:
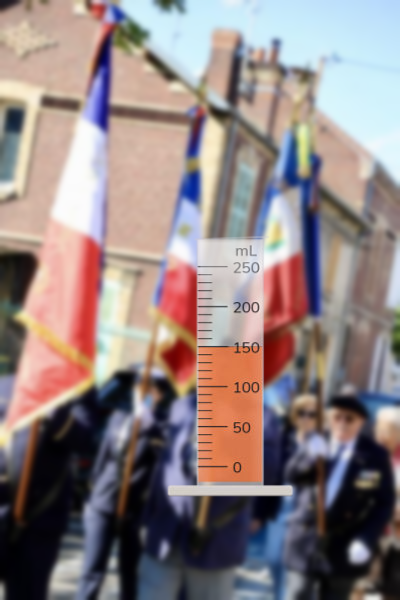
value=150 unit=mL
